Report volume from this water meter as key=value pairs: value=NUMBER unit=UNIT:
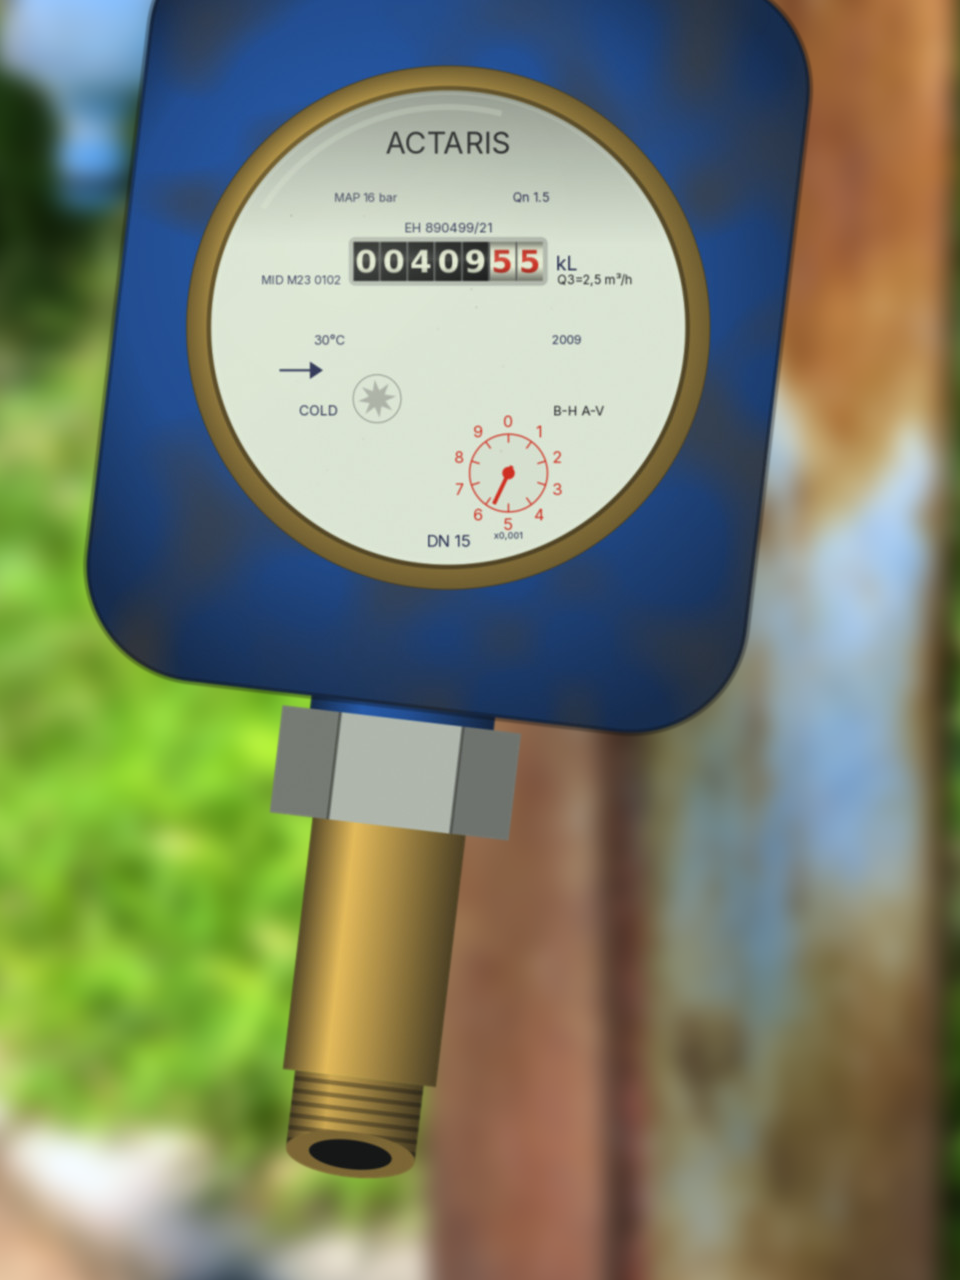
value=409.555 unit=kL
